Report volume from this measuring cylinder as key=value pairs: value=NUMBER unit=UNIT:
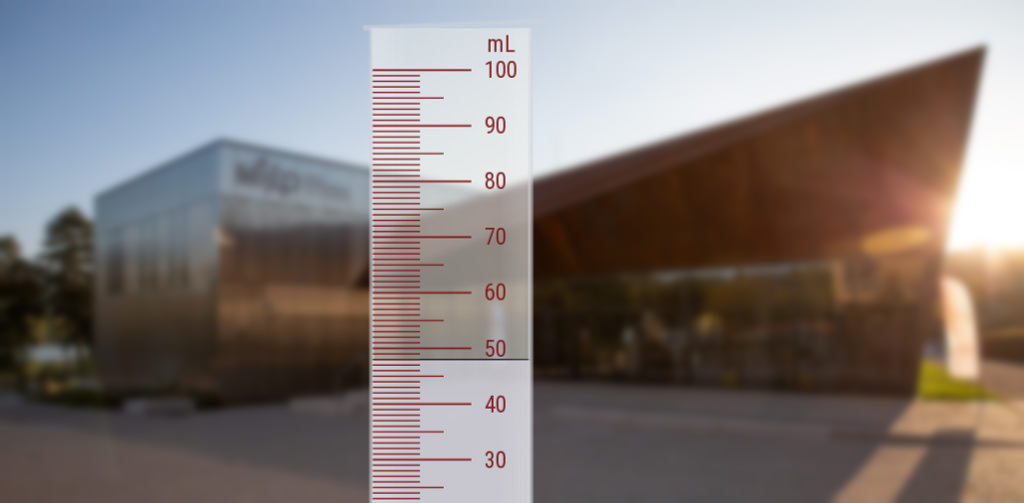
value=48 unit=mL
